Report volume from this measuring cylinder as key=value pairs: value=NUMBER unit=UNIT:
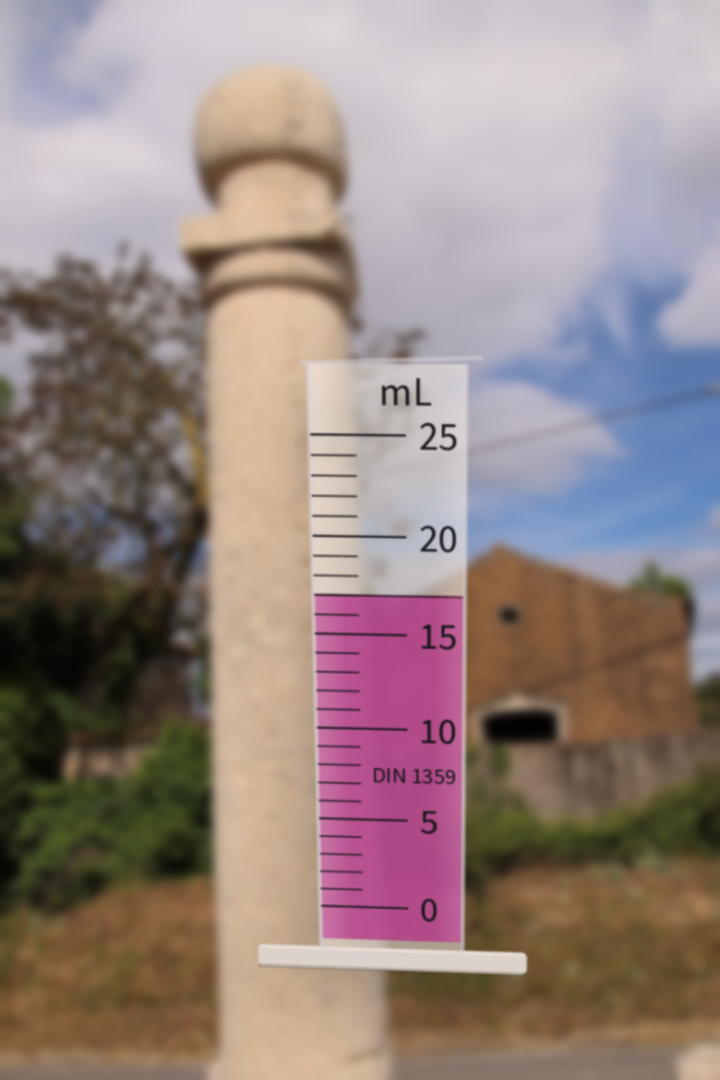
value=17 unit=mL
